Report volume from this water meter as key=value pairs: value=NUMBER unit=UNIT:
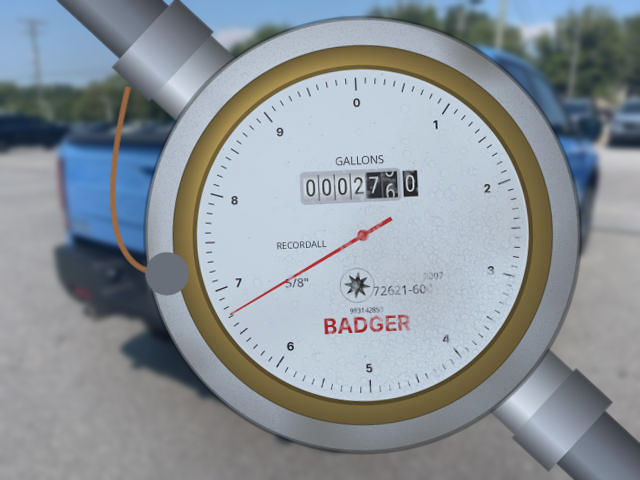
value=2756.7 unit=gal
